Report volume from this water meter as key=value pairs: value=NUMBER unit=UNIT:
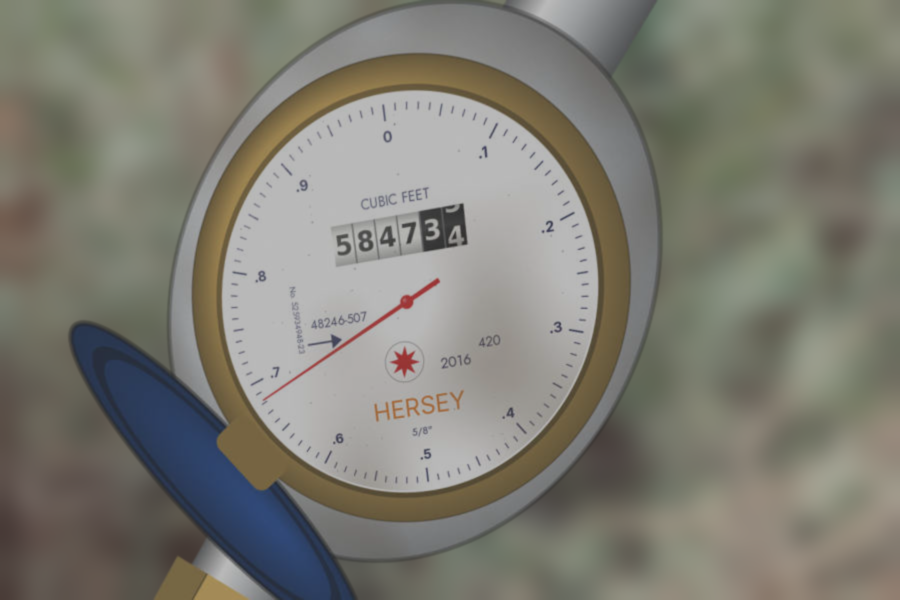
value=584733.68 unit=ft³
